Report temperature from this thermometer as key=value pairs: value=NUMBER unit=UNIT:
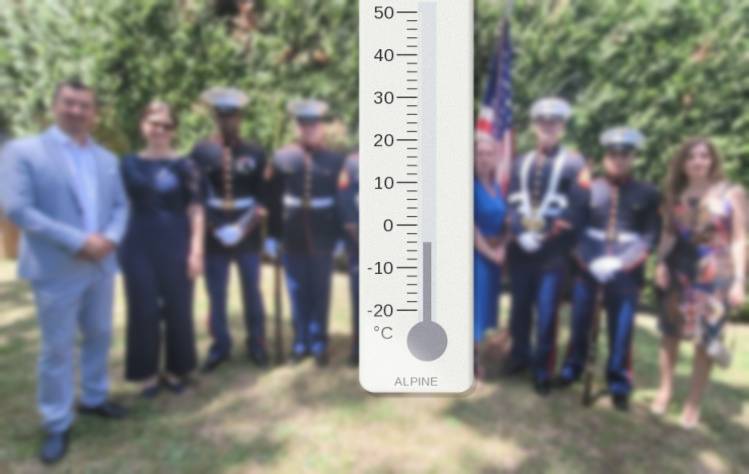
value=-4 unit=°C
